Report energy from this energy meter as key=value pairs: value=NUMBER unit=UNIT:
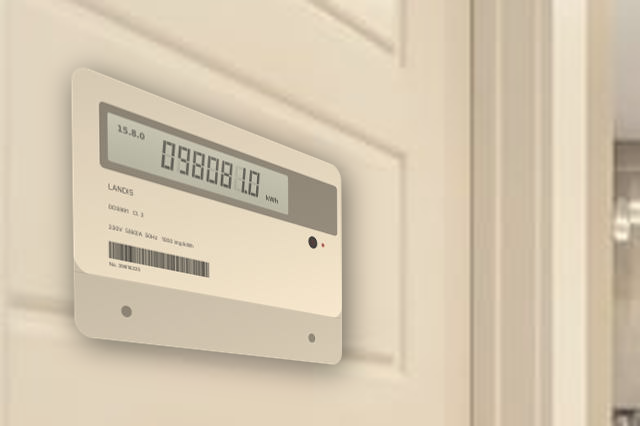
value=98081.0 unit=kWh
